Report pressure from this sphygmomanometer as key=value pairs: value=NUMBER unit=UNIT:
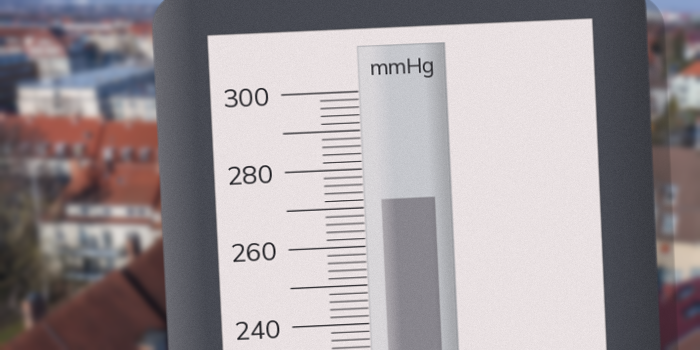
value=272 unit=mmHg
